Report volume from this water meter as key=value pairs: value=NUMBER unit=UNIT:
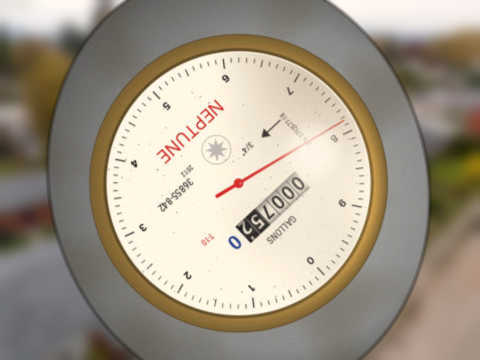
value=7517.8 unit=gal
